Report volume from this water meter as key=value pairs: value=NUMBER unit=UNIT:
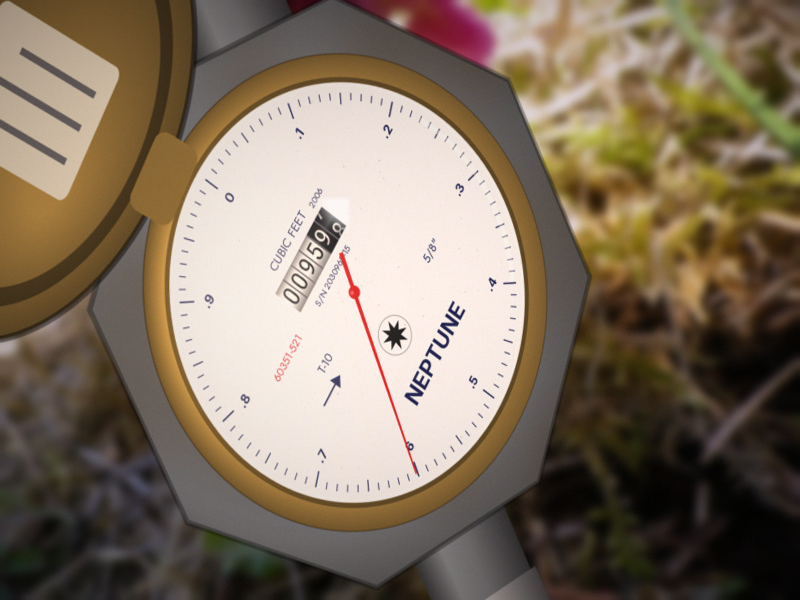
value=9597.60 unit=ft³
